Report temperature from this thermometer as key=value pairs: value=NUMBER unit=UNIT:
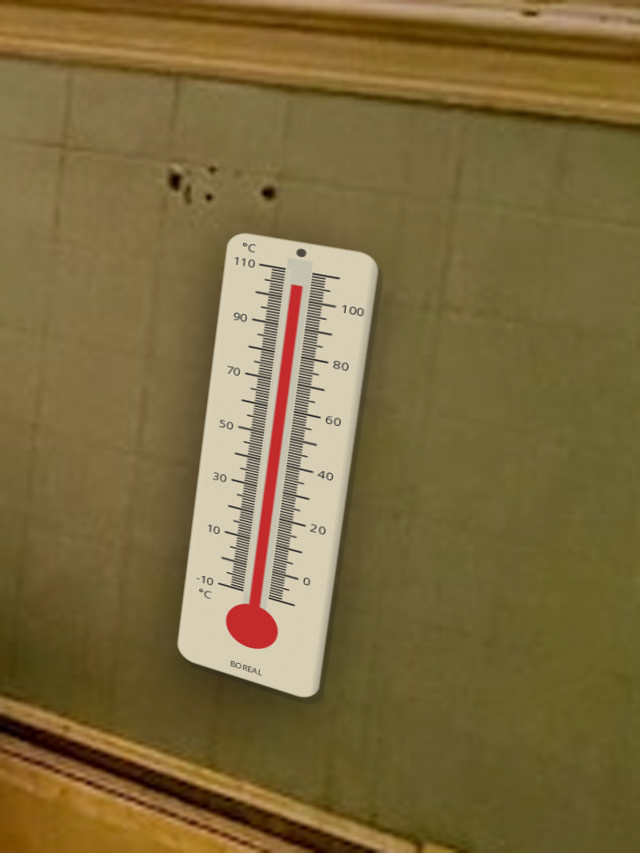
value=105 unit=°C
